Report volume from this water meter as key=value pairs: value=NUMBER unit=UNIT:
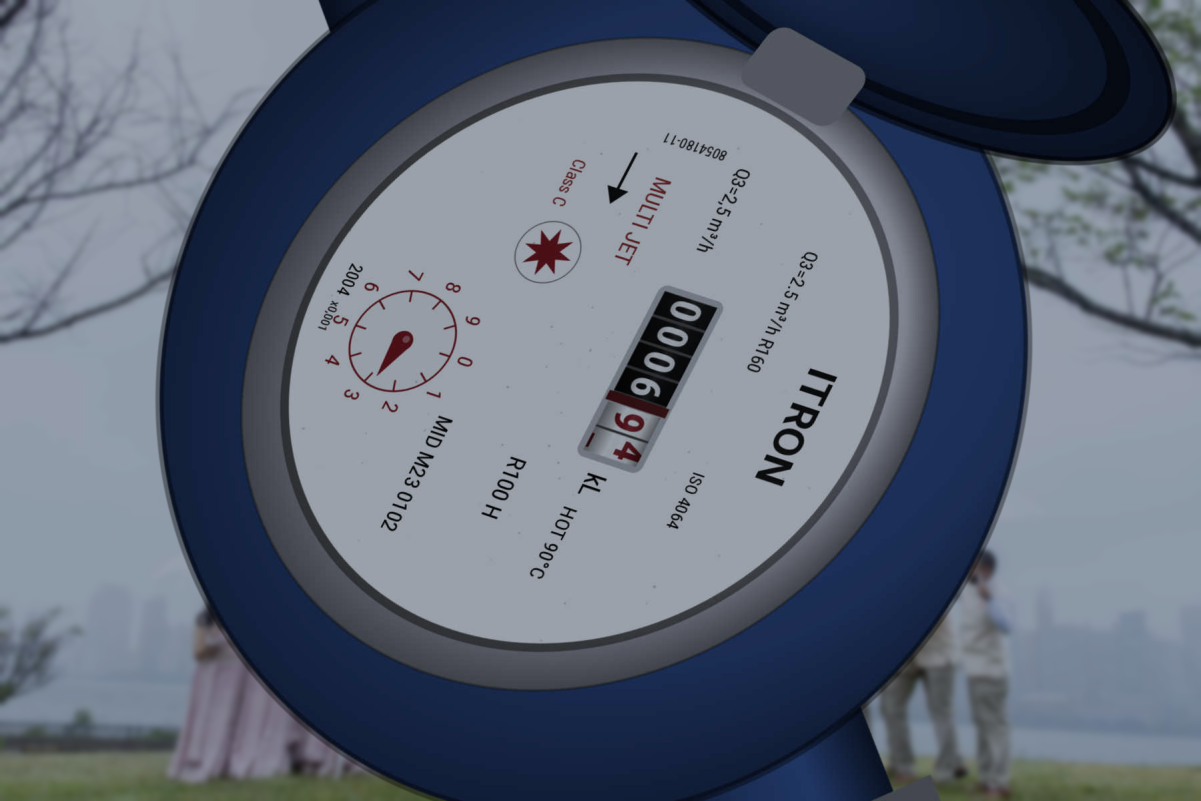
value=6.942 unit=kL
